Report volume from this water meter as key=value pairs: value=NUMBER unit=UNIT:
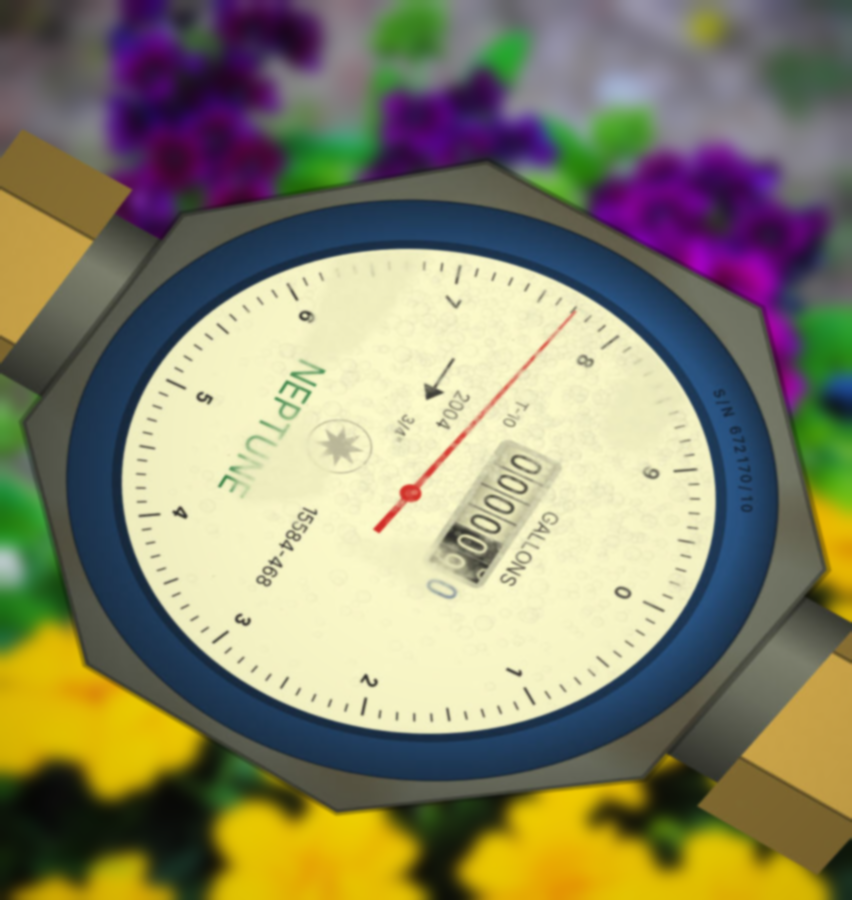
value=87.7 unit=gal
